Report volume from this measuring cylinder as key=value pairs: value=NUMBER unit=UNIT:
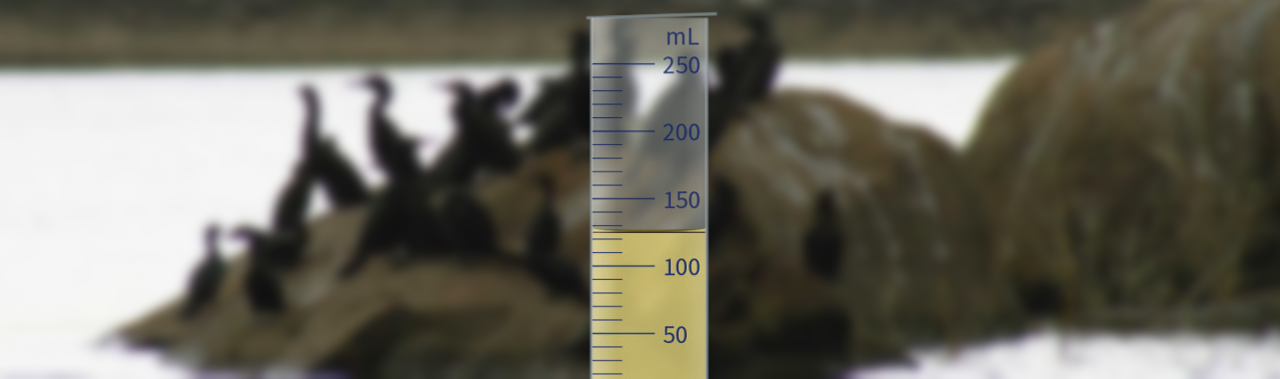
value=125 unit=mL
